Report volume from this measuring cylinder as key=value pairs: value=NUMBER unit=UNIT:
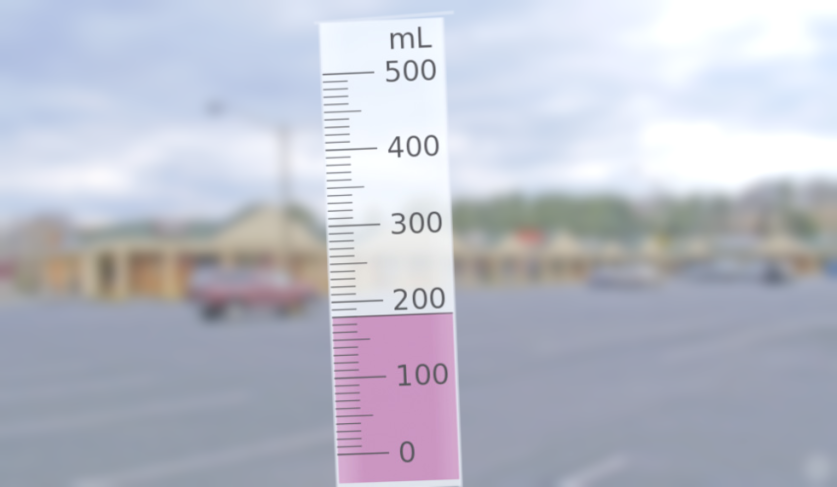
value=180 unit=mL
